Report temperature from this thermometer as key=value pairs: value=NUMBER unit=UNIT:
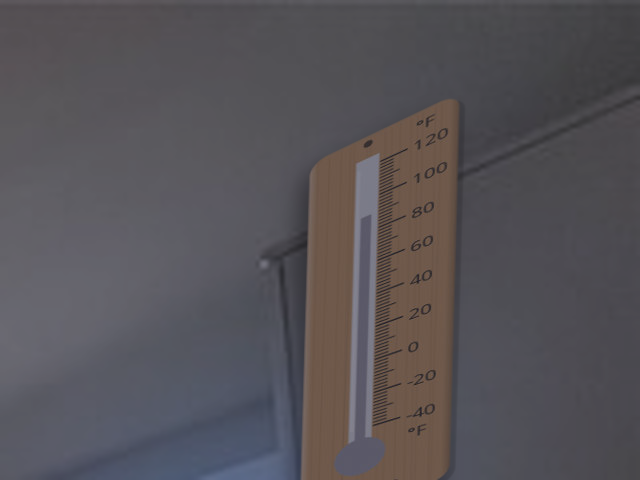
value=90 unit=°F
